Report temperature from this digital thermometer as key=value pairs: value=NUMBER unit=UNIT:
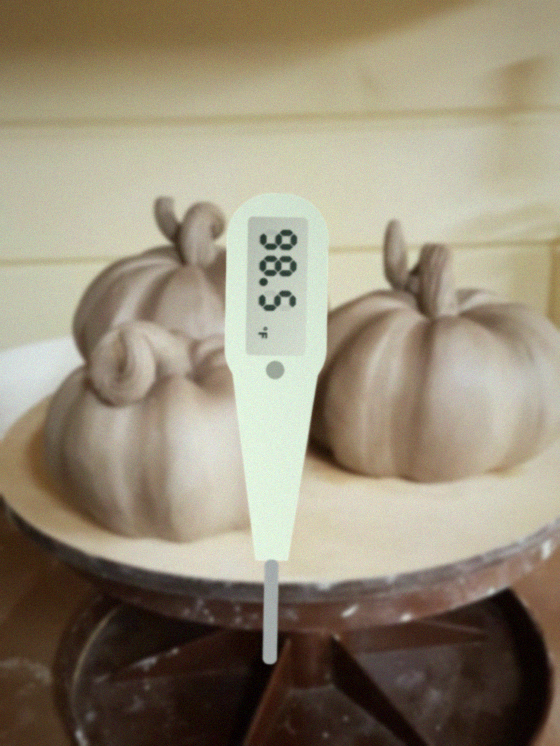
value=98.5 unit=°F
